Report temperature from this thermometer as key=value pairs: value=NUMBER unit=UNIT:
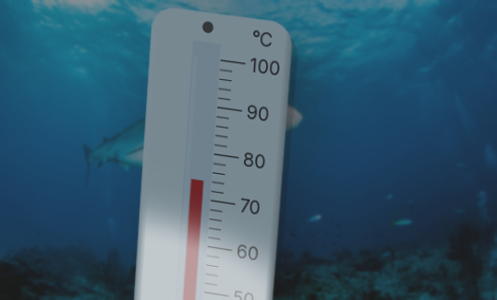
value=74 unit=°C
